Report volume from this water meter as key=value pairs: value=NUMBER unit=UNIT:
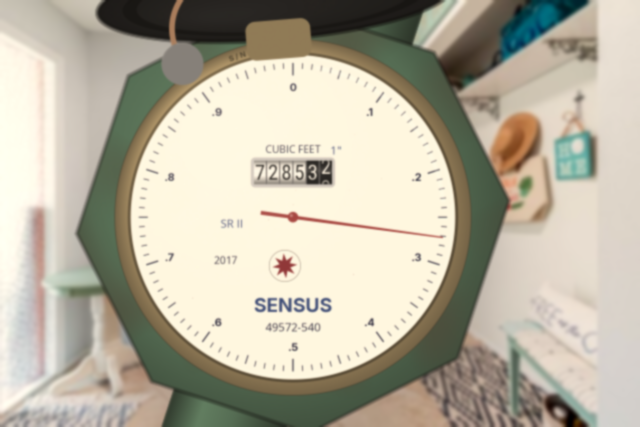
value=728532.27 unit=ft³
